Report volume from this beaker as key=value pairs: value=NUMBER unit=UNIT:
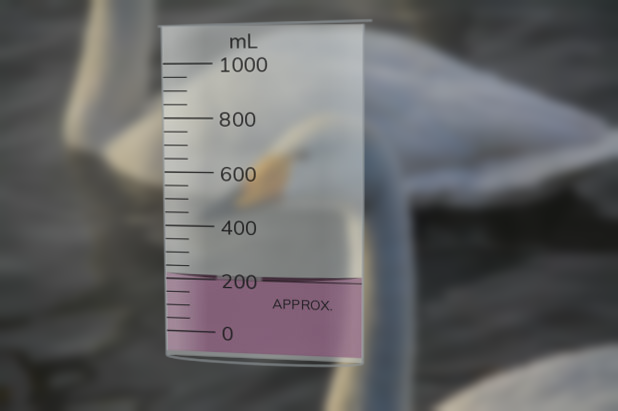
value=200 unit=mL
